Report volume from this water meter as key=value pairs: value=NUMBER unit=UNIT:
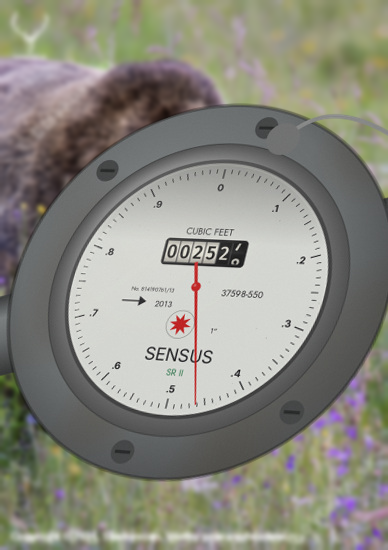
value=2527.46 unit=ft³
